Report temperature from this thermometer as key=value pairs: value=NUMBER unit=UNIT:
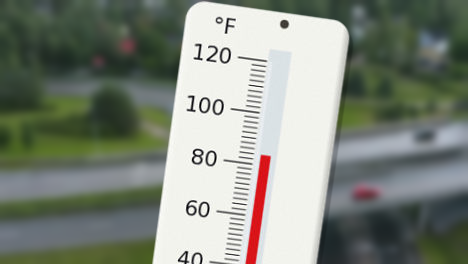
value=84 unit=°F
